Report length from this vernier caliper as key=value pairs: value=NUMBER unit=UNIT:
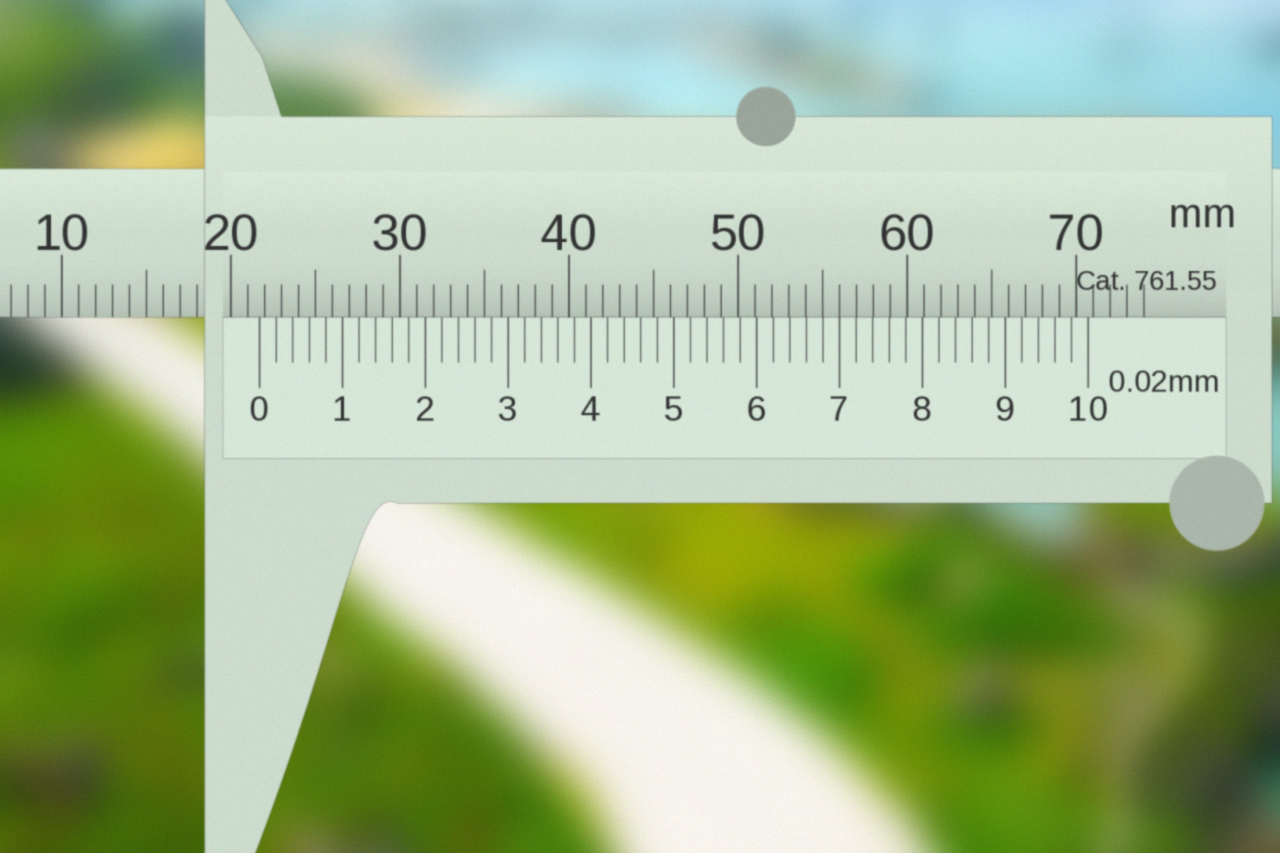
value=21.7 unit=mm
